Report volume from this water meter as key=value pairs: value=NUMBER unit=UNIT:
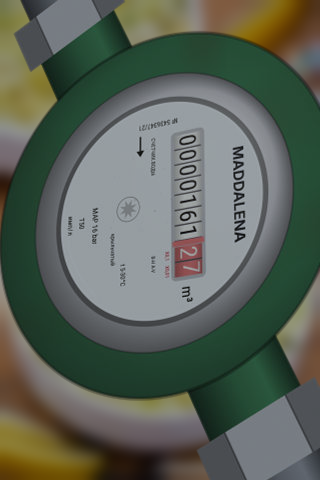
value=161.27 unit=m³
